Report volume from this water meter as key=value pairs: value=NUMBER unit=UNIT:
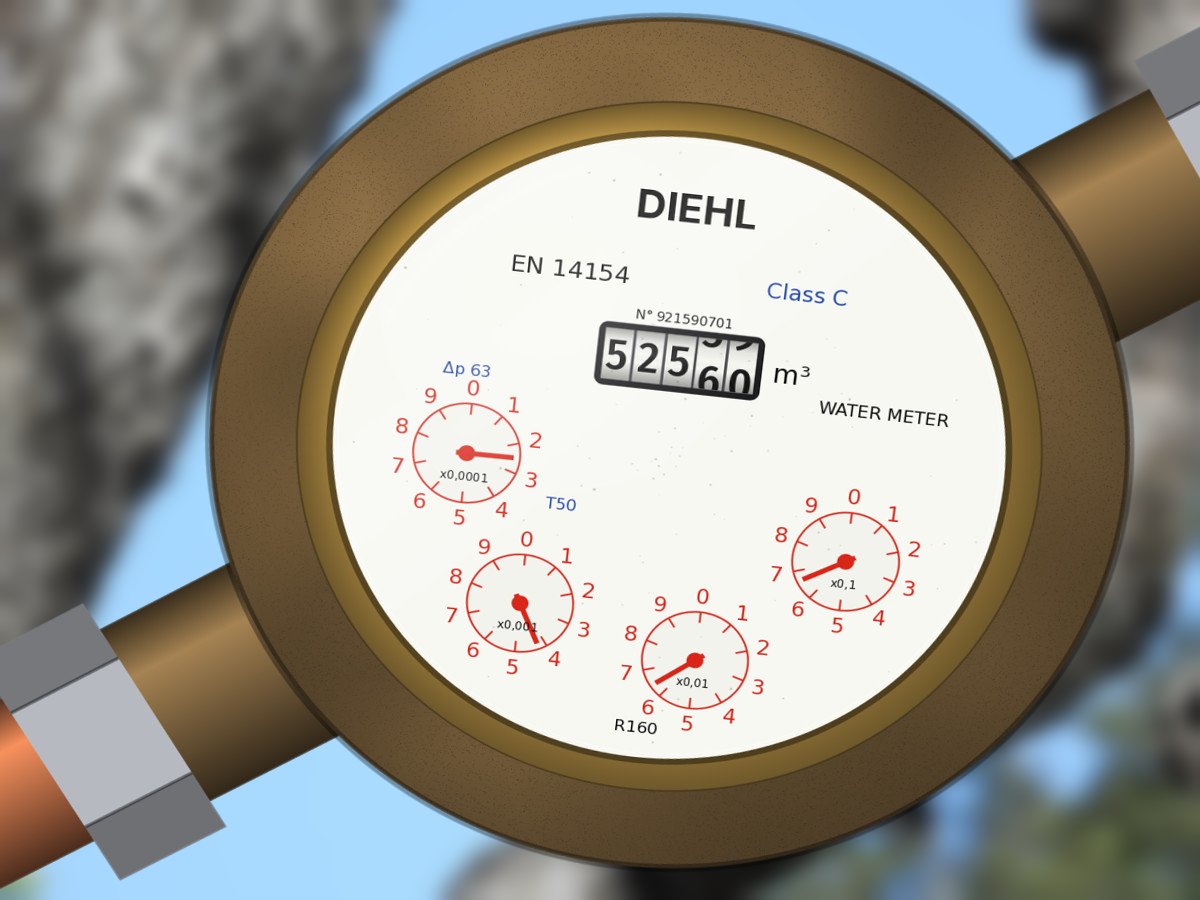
value=52559.6642 unit=m³
